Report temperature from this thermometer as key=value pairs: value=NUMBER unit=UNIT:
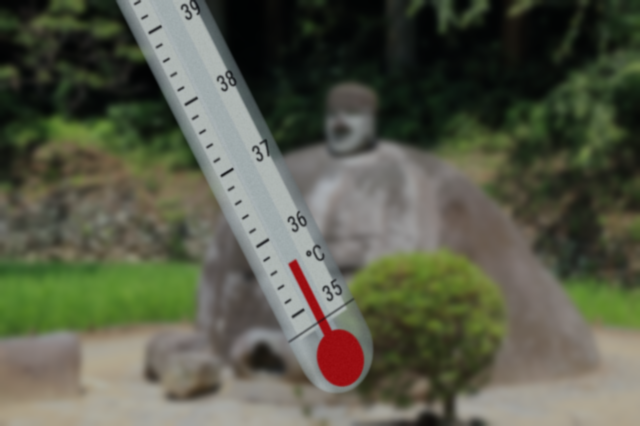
value=35.6 unit=°C
